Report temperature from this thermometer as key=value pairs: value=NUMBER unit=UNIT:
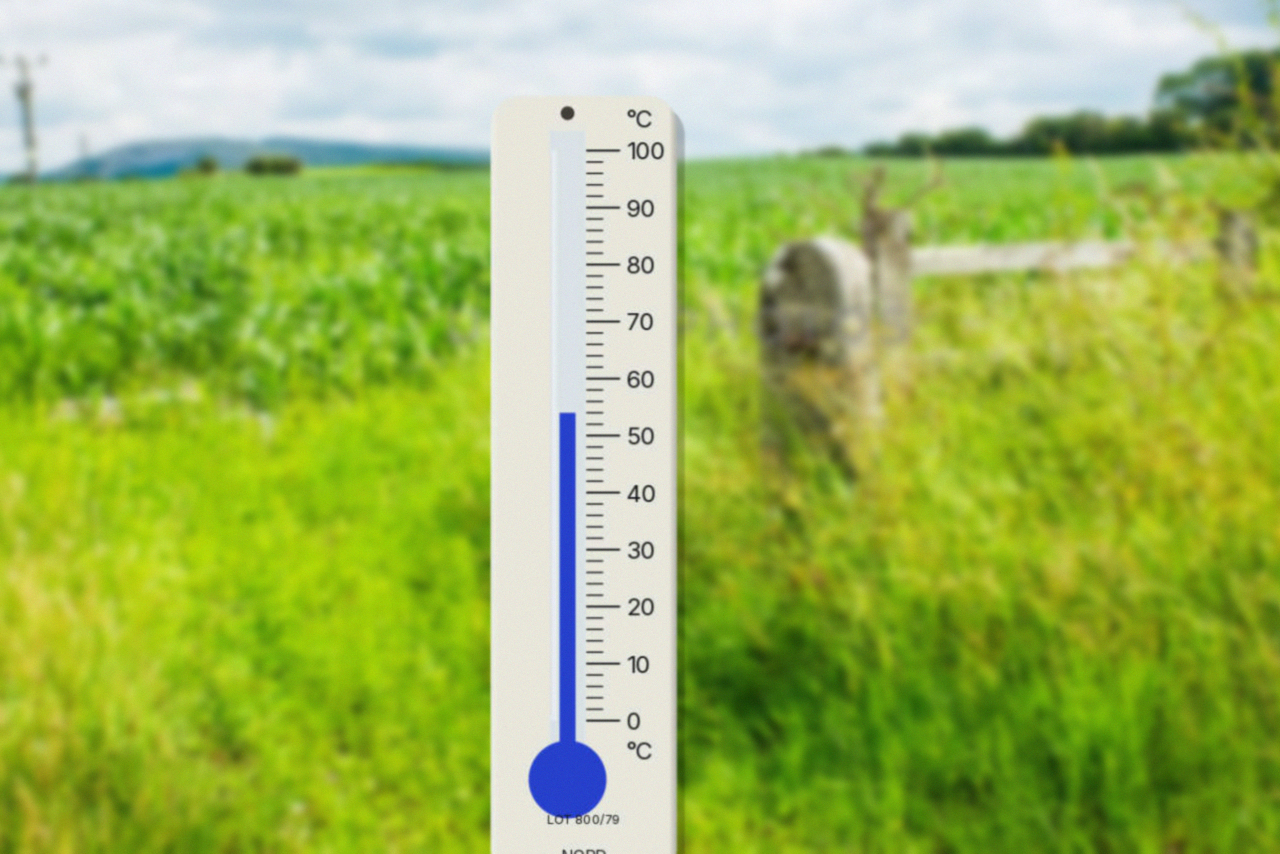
value=54 unit=°C
